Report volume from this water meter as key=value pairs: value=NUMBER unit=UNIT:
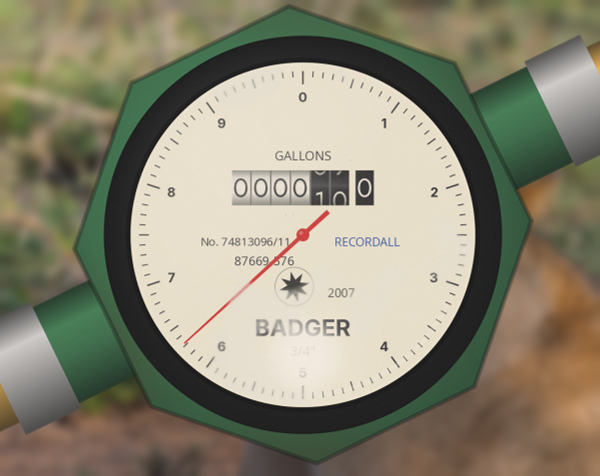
value=96.3 unit=gal
